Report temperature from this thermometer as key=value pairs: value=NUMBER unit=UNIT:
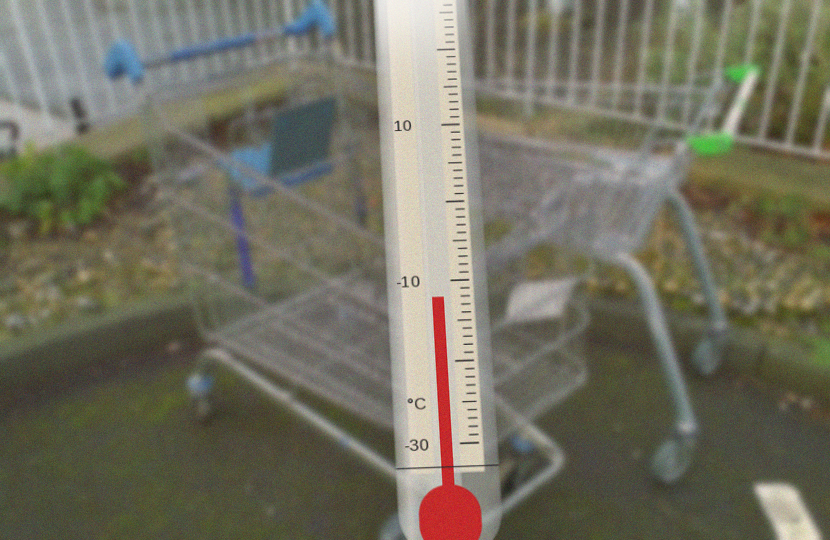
value=-12 unit=°C
